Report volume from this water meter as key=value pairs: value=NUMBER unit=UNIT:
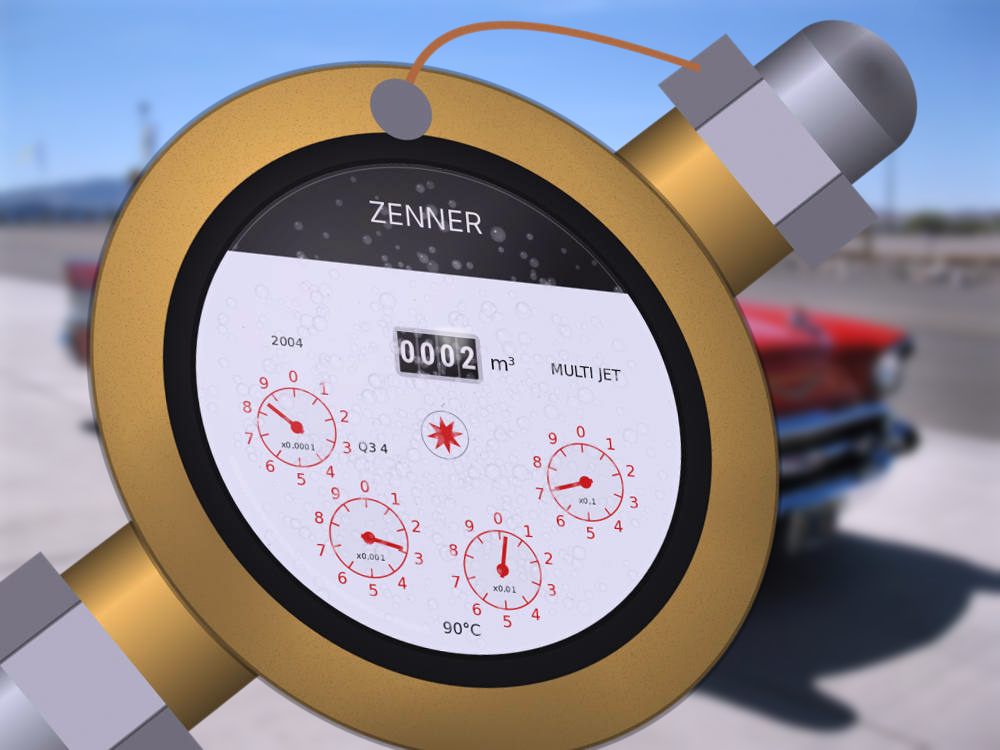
value=2.7028 unit=m³
